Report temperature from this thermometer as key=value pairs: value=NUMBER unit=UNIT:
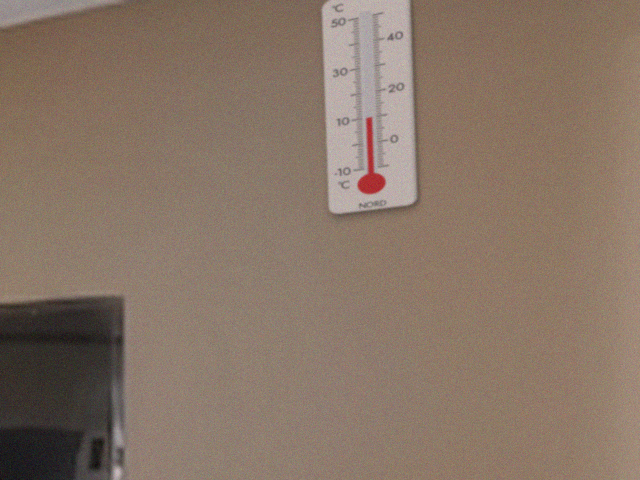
value=10 unit=°C
